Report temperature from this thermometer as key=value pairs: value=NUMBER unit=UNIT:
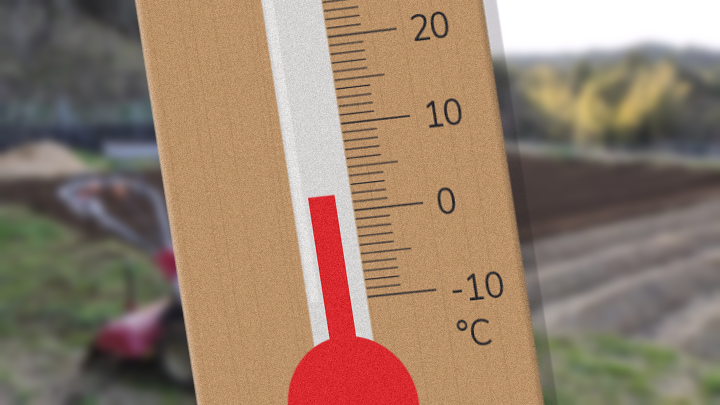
value=2 unit=°C
